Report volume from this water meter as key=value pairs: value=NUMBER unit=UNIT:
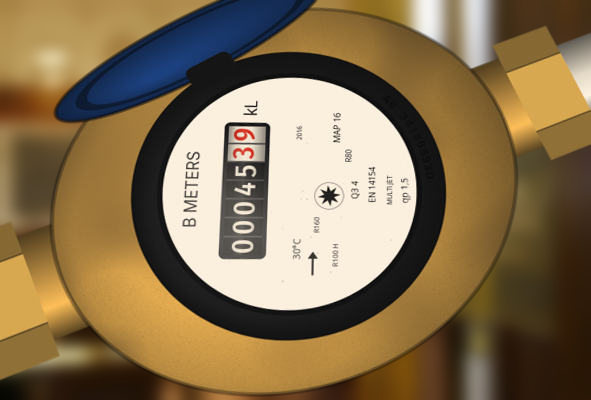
value=45.39 unit=kL
